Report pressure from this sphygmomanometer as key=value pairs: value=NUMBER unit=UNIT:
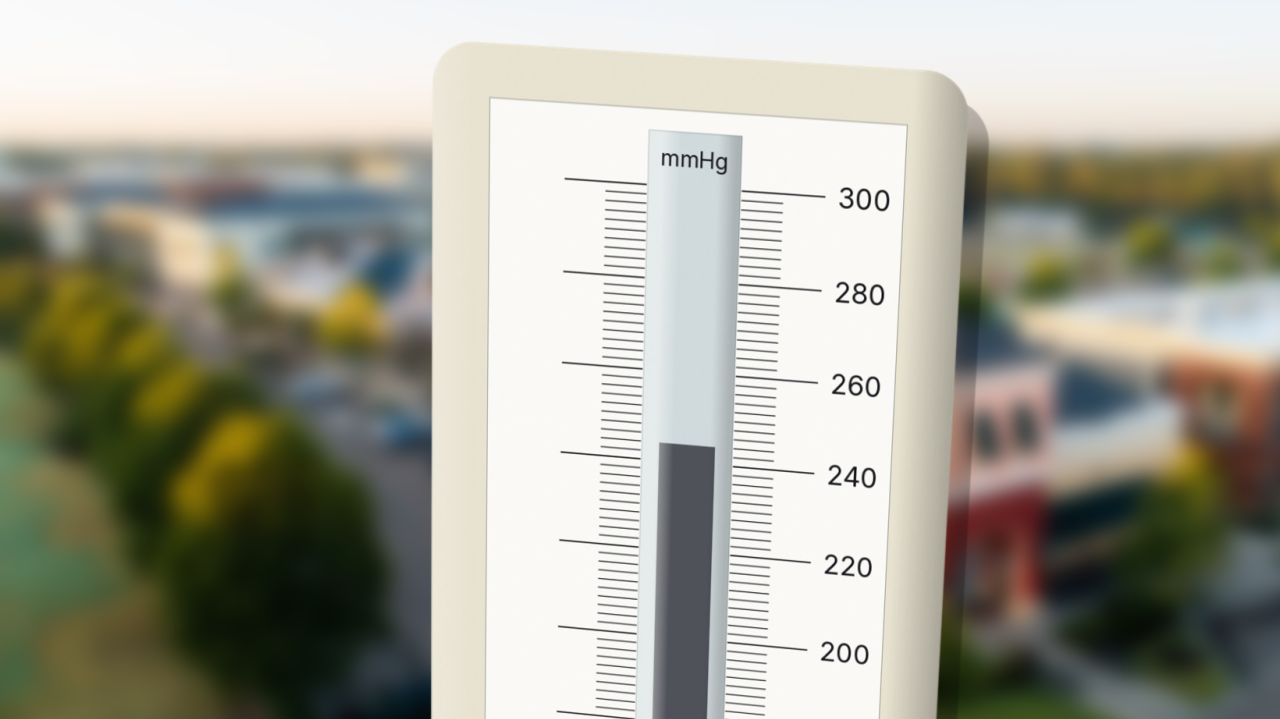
value=244 unit=mmHg
